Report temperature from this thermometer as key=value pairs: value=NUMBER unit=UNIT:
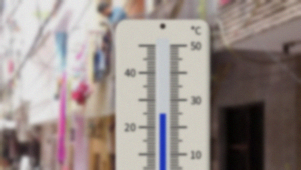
value=25 unit=°C
